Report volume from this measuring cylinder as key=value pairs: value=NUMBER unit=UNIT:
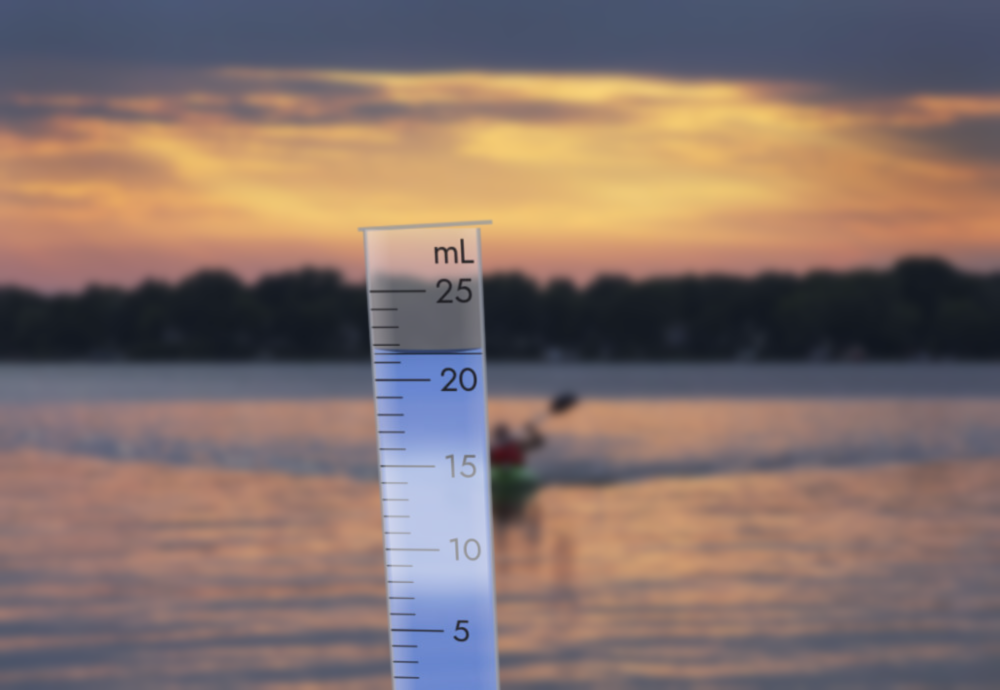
value=21.5 unit=mL
